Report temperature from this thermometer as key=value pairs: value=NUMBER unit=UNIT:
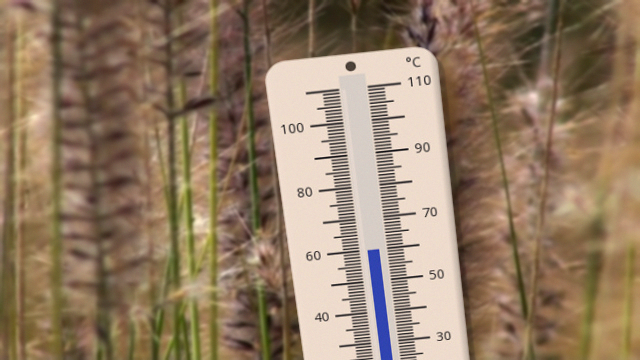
value=60 unit=°C
